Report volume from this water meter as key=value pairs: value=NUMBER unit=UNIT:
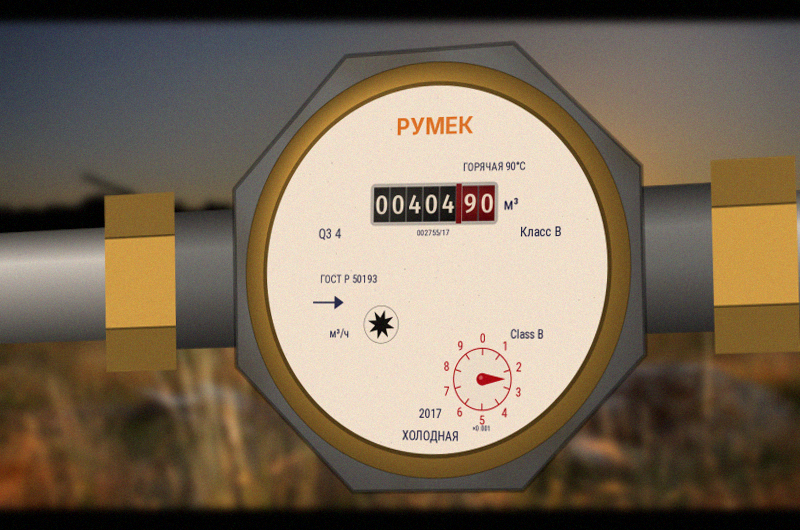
value=404.902 unit=m³
